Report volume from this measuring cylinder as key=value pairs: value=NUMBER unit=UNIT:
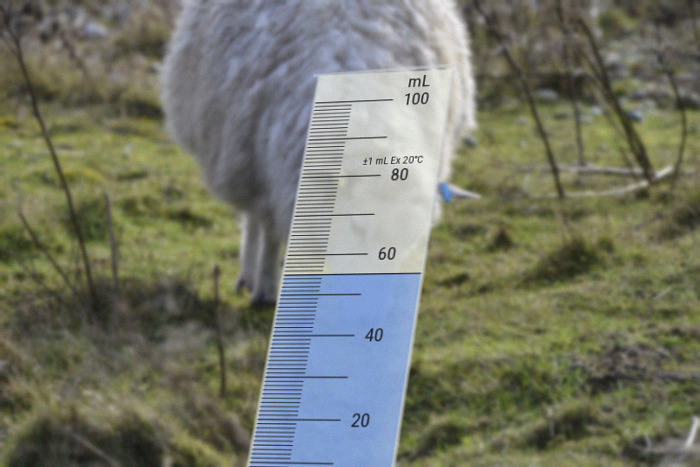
value=55 unit=mL
